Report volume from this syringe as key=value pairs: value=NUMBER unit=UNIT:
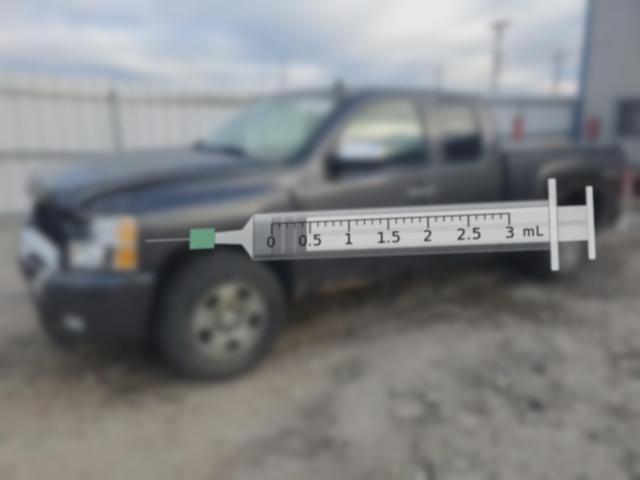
value=0 unit=mL
